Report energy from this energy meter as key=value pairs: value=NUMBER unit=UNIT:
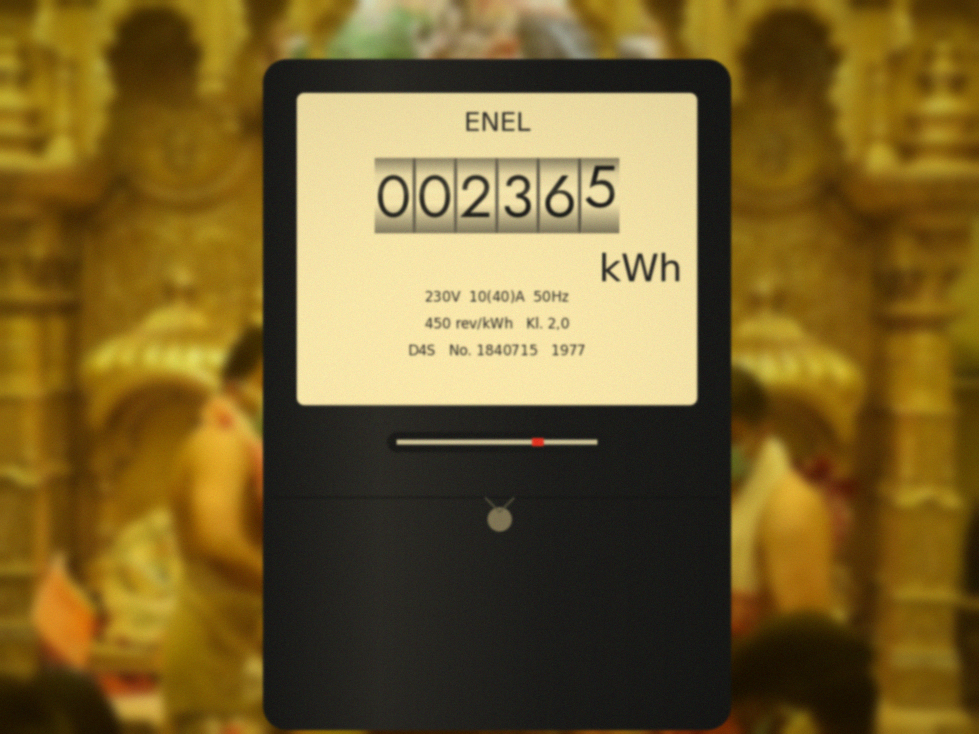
value=2365 unit=kWh
